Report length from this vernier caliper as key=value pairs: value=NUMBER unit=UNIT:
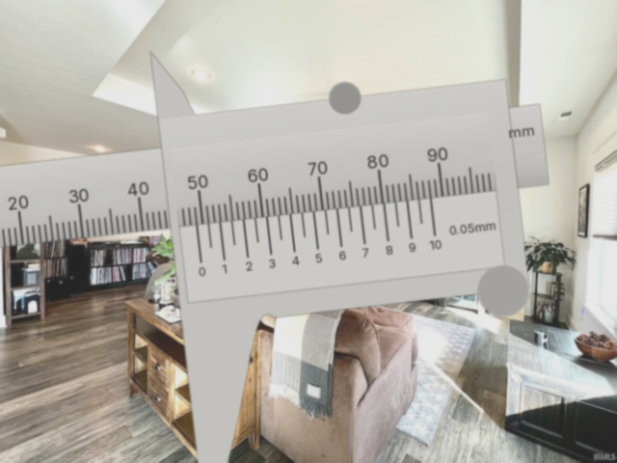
value=49.0 unit=mm
